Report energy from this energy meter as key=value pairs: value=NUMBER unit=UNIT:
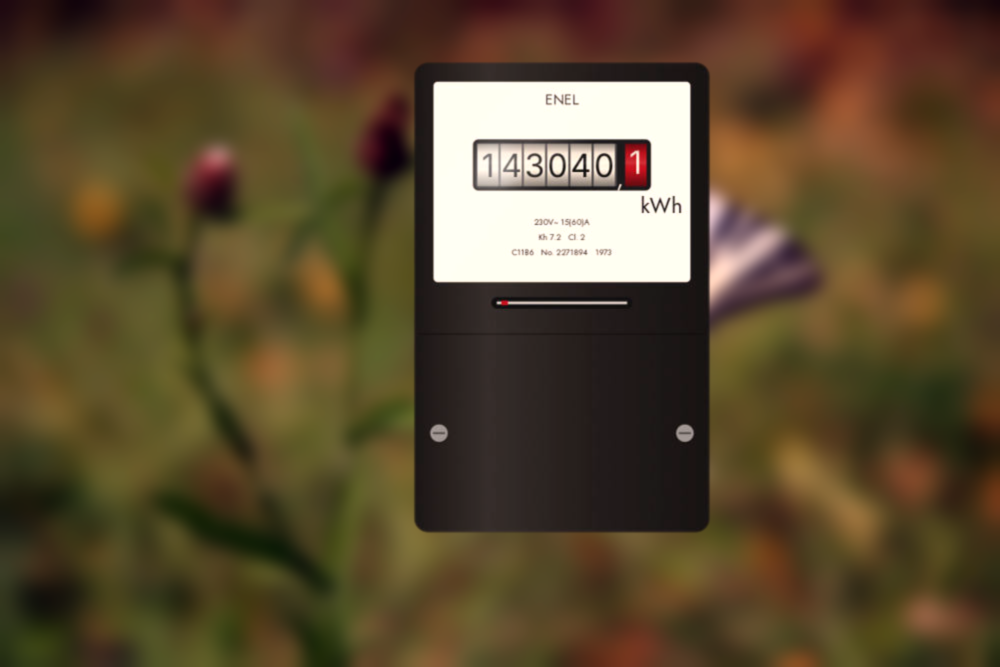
value=143040.1 unit=kWh
